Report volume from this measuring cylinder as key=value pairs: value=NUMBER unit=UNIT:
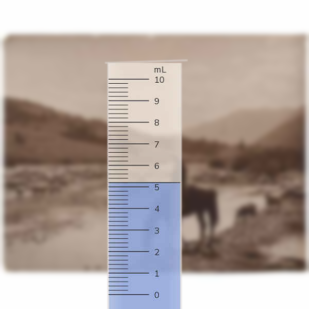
value=5.2 unit=mL
